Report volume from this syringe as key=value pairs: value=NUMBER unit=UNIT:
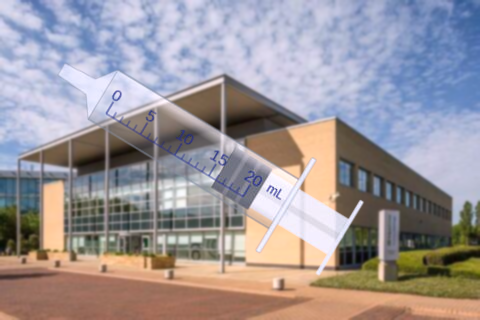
value=16 unit=mL
